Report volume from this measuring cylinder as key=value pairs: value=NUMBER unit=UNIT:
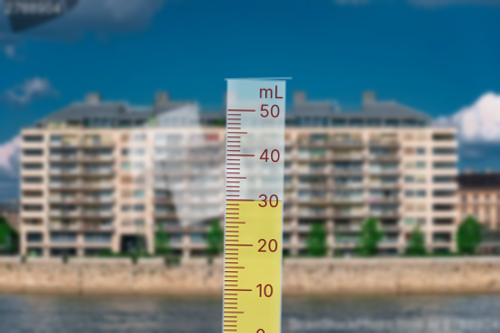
value=30 unit=mL
